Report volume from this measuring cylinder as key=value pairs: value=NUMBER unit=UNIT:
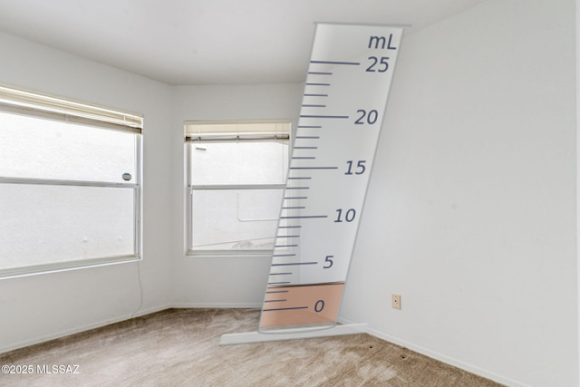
value=2.5 unit=mL
